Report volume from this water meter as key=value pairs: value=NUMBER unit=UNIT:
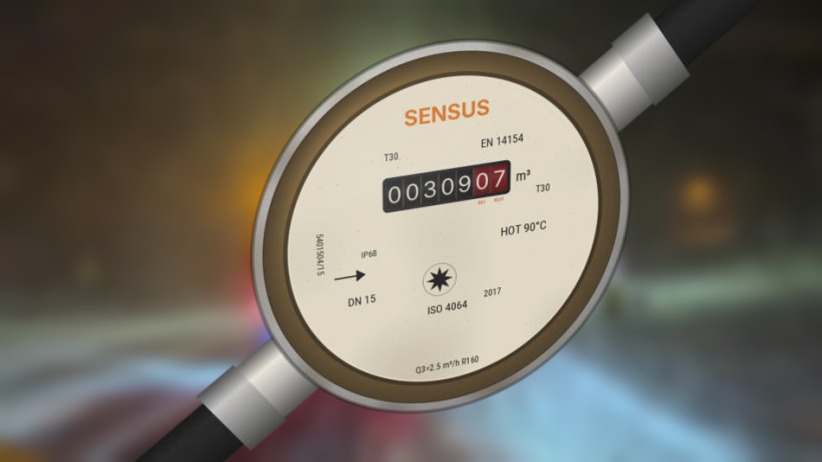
value=309.07 unit=m³
